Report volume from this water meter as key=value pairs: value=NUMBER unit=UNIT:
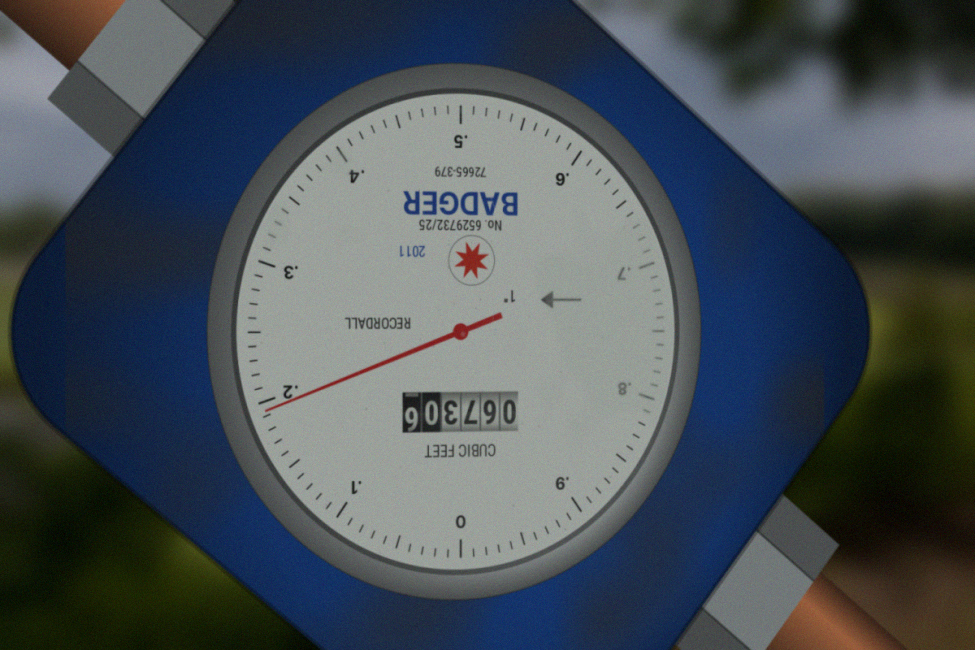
value=67306.19 unit=ft³
